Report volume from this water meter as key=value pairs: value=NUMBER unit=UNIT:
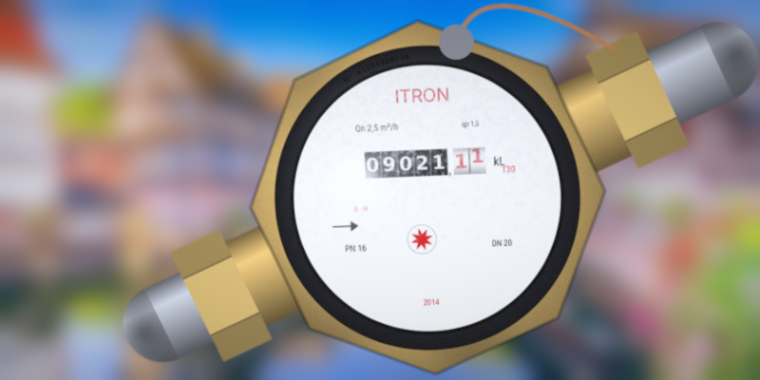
value=9021.11 unit=kL
